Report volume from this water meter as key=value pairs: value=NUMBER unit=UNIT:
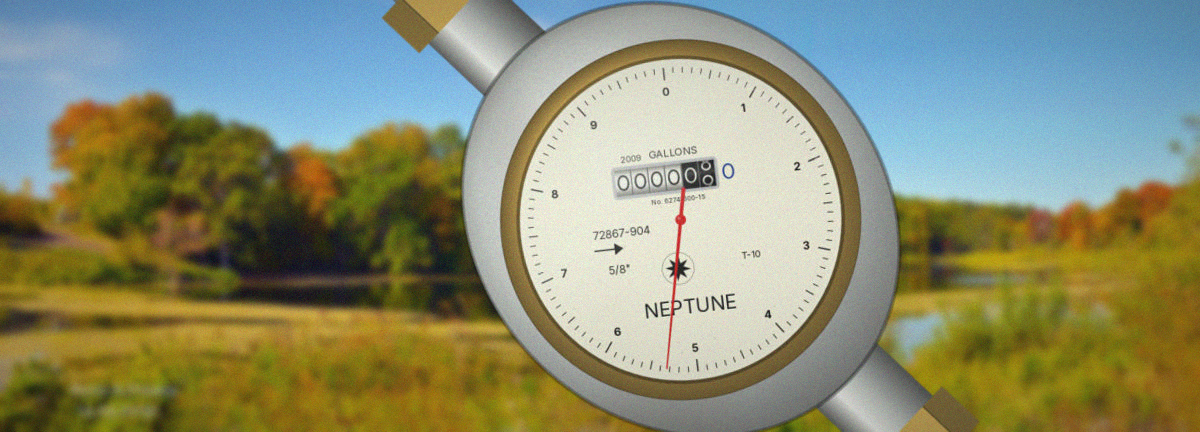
value=85.3 unit=gal
